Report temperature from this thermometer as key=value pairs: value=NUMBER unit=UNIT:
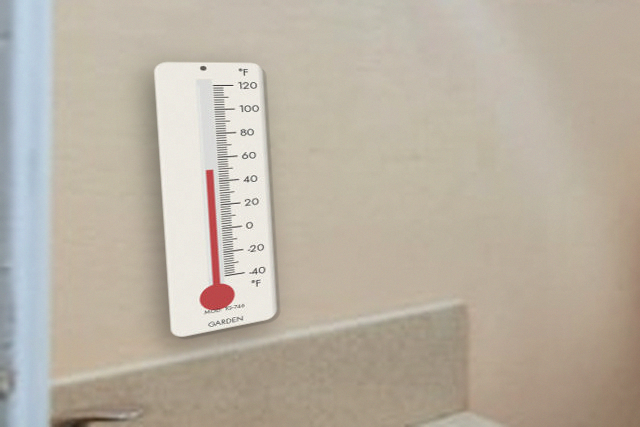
value=50 unit=°F
